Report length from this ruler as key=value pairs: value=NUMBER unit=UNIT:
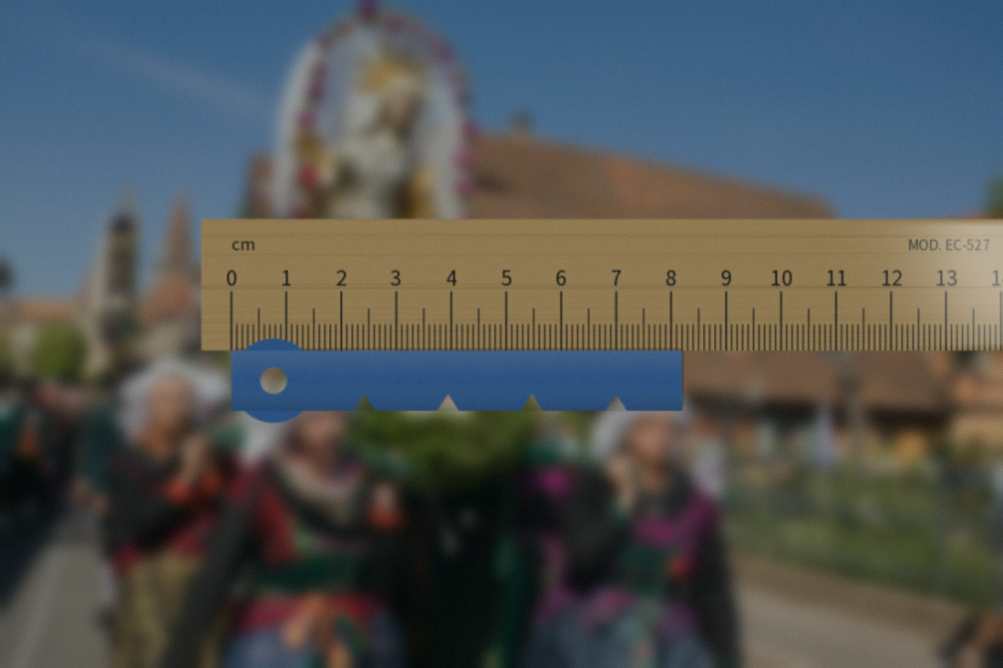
value=8.2 unit=cm
